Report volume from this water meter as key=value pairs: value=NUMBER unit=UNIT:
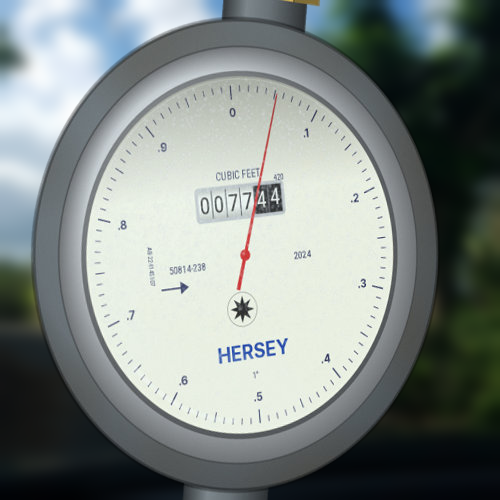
value=7744.05 unit=ft³
